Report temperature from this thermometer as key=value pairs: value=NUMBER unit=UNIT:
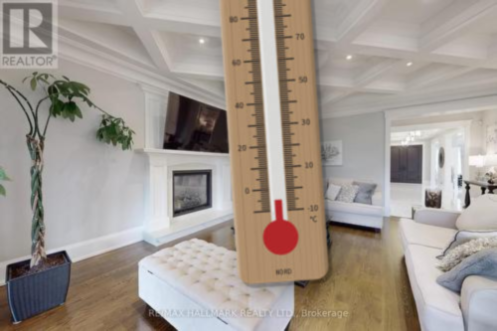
value=-5 unit=°C
